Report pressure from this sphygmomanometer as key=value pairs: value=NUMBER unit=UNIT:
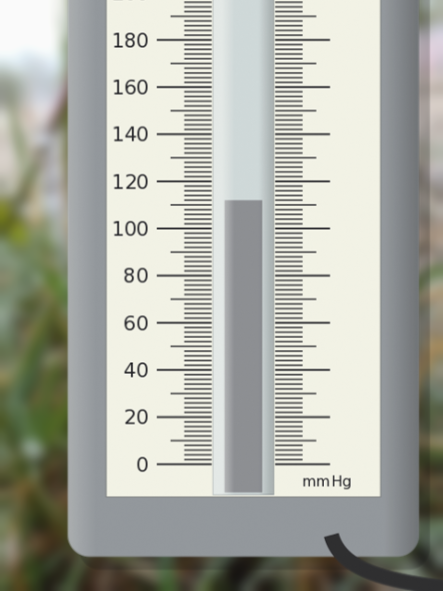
value=112 unit=mmHg
